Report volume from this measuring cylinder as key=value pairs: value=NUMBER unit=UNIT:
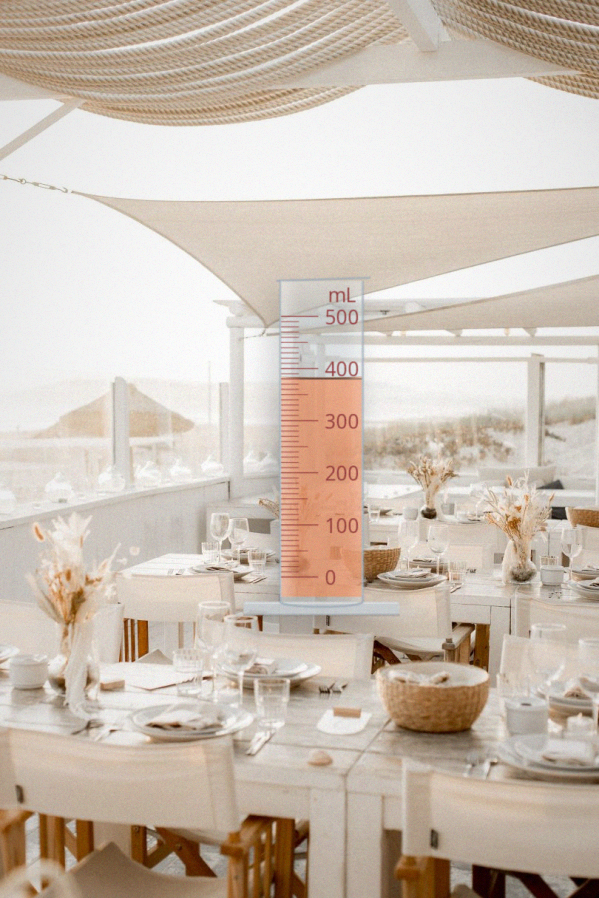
value=380 unit=mL
